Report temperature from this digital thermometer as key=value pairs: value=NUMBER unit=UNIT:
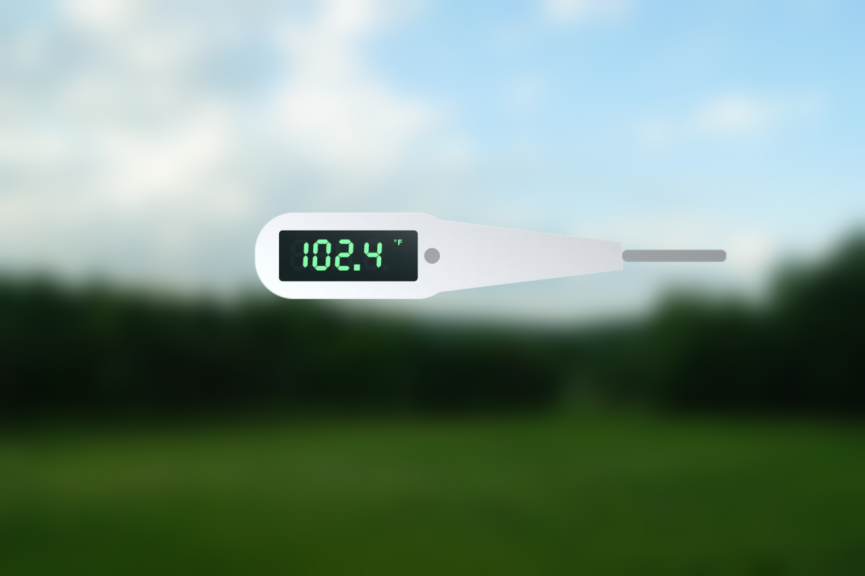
value=102.4 unit=°F
